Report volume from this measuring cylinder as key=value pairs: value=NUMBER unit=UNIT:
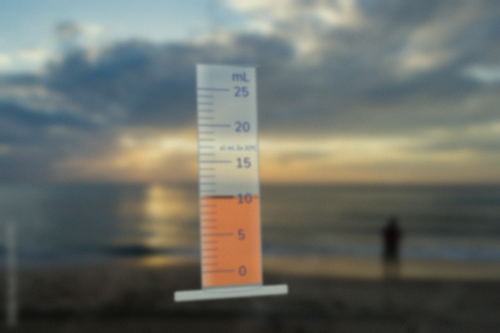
value=10 unit=mL
